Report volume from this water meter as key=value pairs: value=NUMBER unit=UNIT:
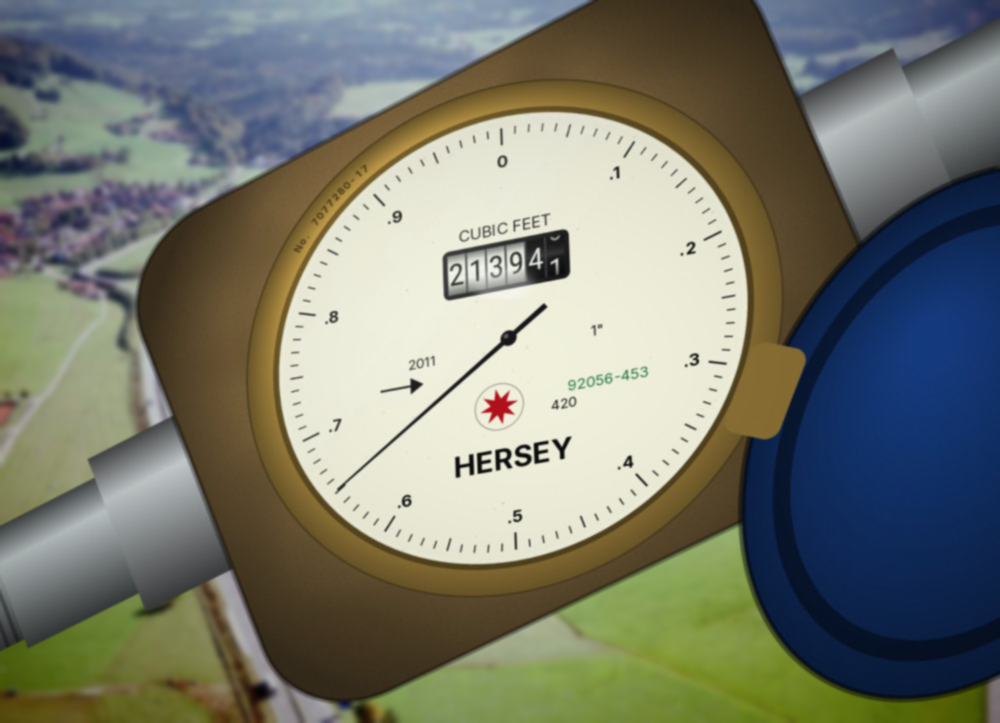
value=213940.65 unit=ft³
